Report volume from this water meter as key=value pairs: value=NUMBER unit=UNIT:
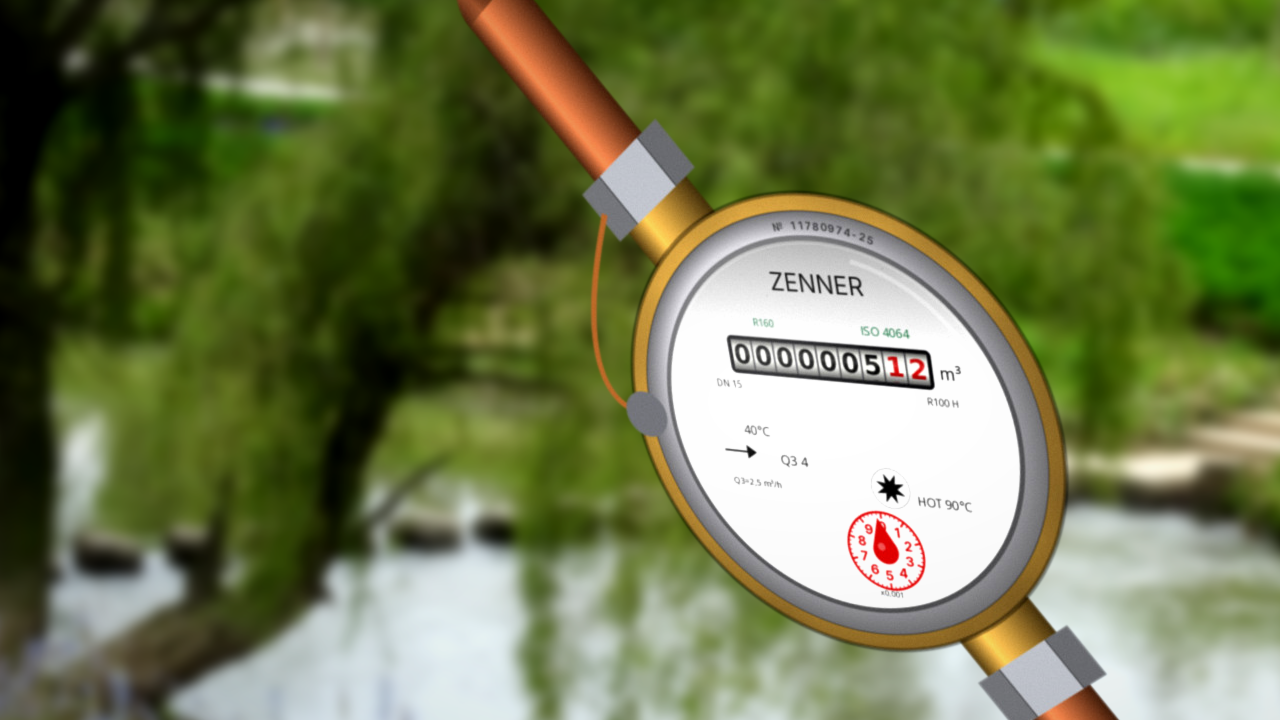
value=5.119 unit=m³
